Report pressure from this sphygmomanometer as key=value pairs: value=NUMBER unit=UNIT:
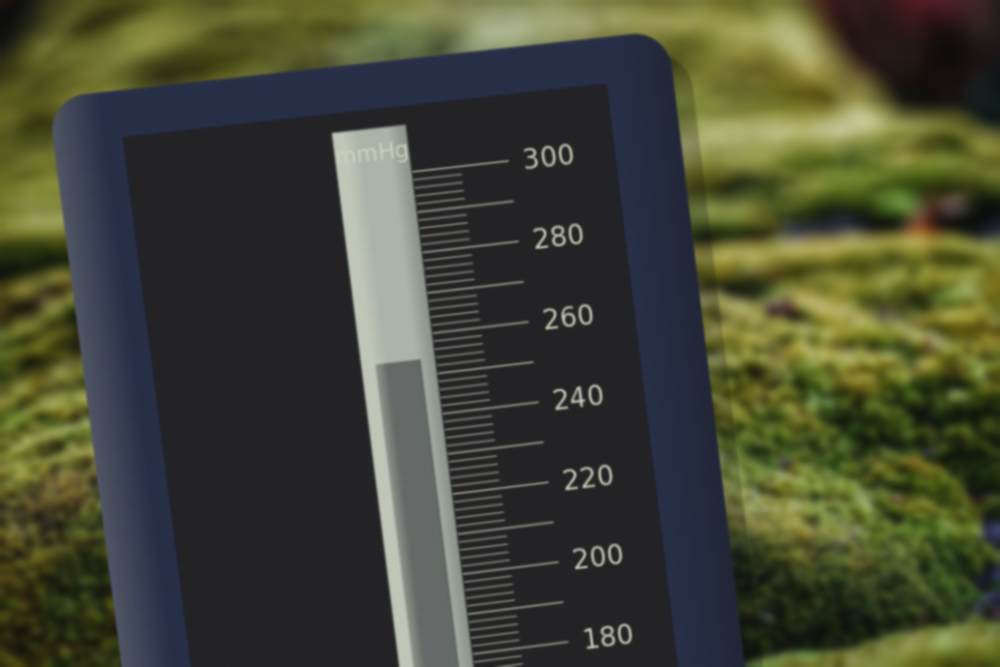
value=254 unit=mmHg
